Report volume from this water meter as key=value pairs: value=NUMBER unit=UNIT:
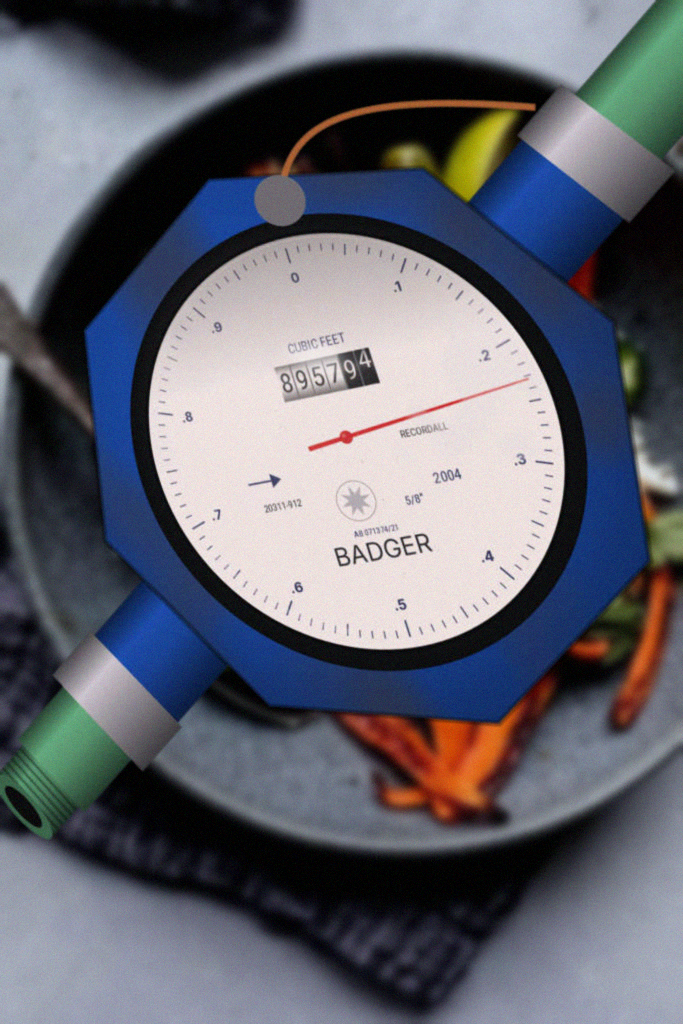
value=895794.23 unit=ft³
